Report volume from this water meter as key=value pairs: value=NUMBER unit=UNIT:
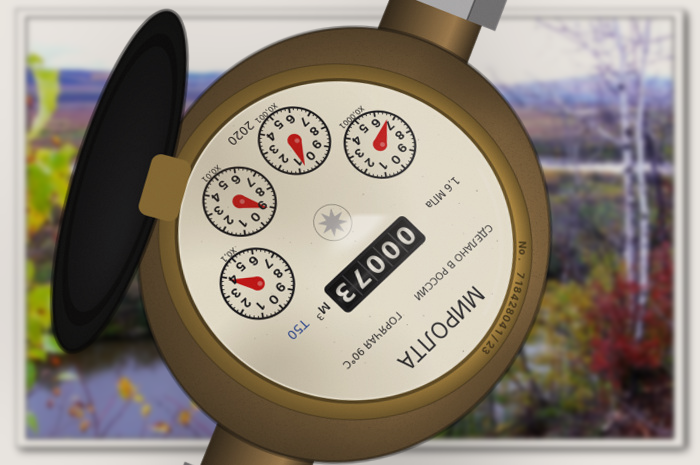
value=73.3906 unit=m³
